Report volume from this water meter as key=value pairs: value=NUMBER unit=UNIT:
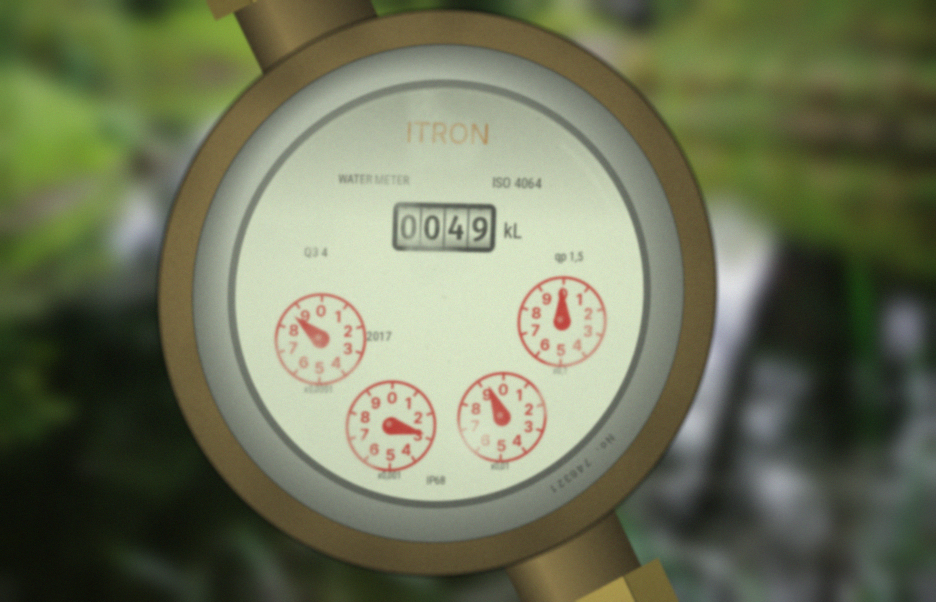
value=48.9928 unit=kL
